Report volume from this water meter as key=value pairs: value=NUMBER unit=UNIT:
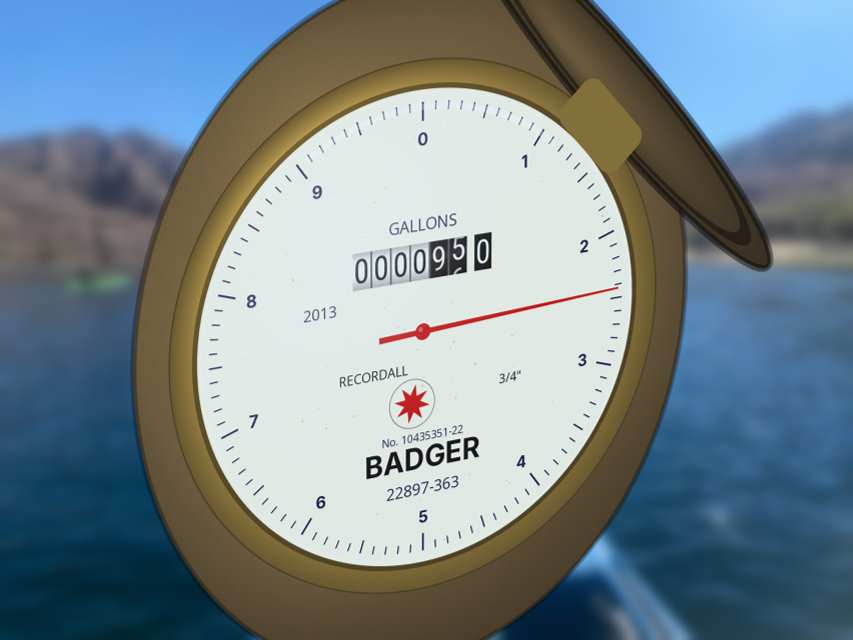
value=952.4 unit=gal
